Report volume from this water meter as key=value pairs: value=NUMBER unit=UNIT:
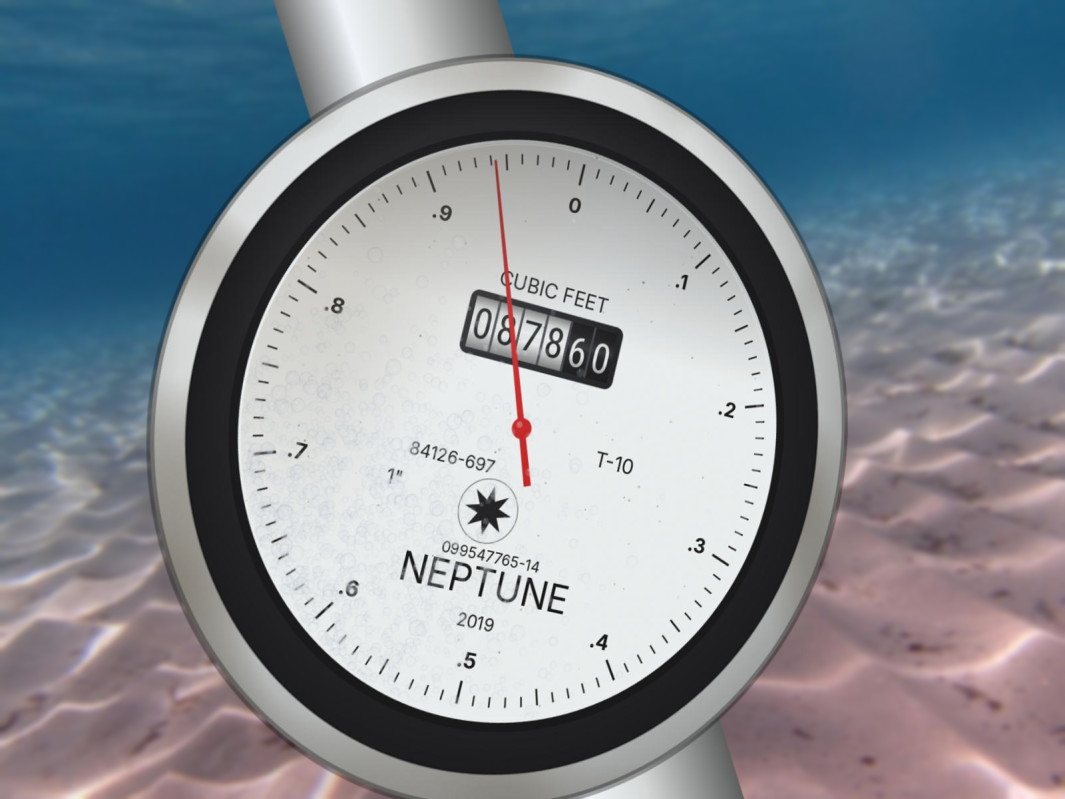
value=87859.94 unit=ft³
